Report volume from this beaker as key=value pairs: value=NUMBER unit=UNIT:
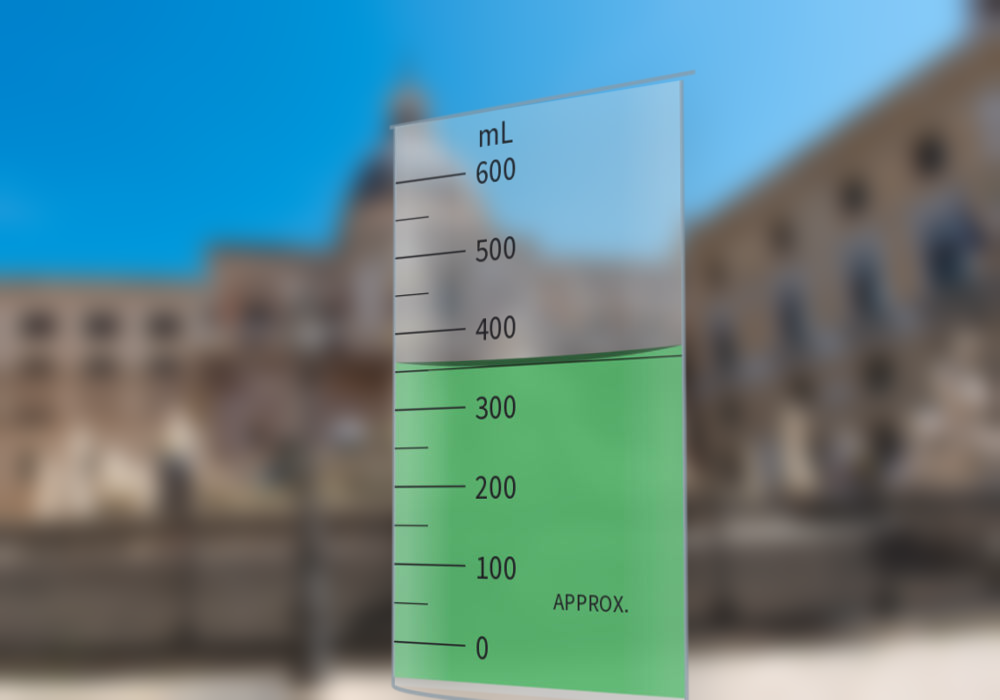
value=350 unit=mL
